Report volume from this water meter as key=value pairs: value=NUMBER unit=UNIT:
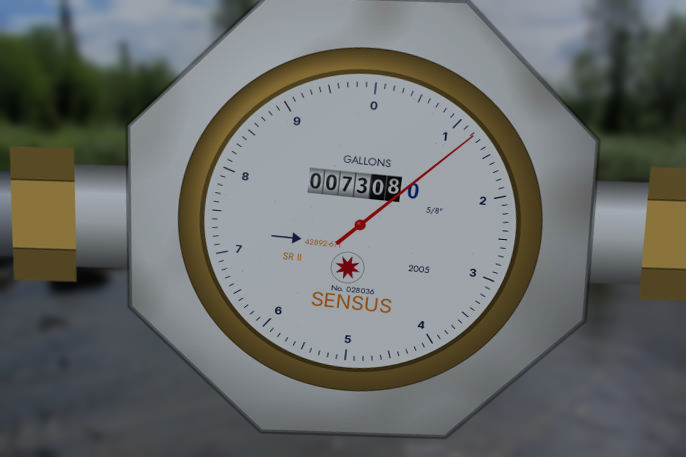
value=73081.2 unit=gal
